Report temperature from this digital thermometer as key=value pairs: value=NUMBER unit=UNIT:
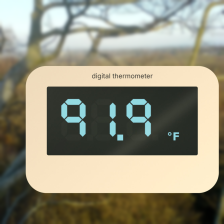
value=91.9 unit=°F
